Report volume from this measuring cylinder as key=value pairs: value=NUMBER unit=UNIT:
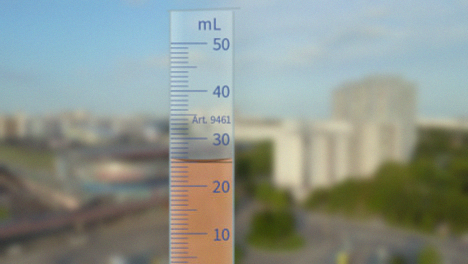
value=25 unit=mL
